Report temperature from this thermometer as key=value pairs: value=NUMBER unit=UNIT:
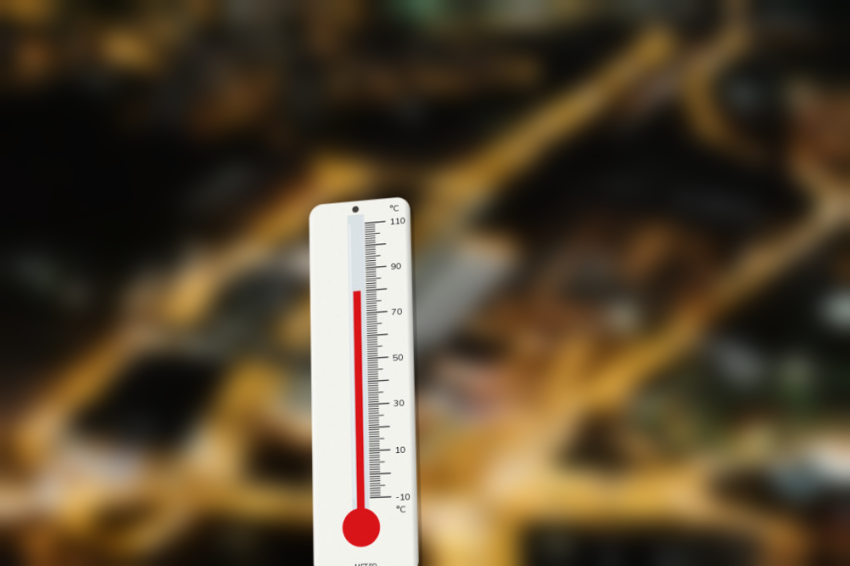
value=80 unit=°C
